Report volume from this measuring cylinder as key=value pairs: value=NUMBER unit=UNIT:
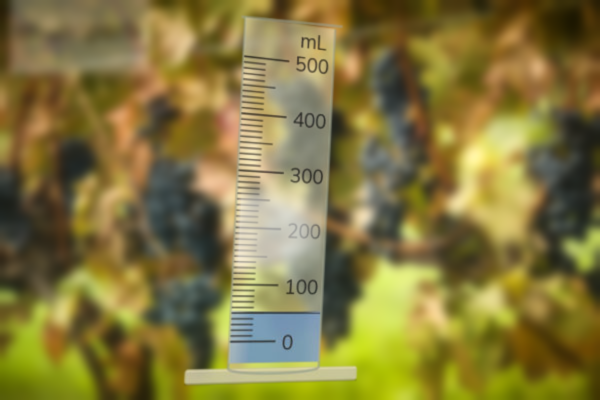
value=50 unit=mL
